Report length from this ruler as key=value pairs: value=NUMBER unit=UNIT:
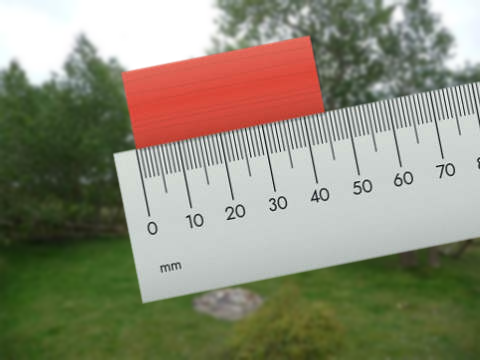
value=45 unit=mm
